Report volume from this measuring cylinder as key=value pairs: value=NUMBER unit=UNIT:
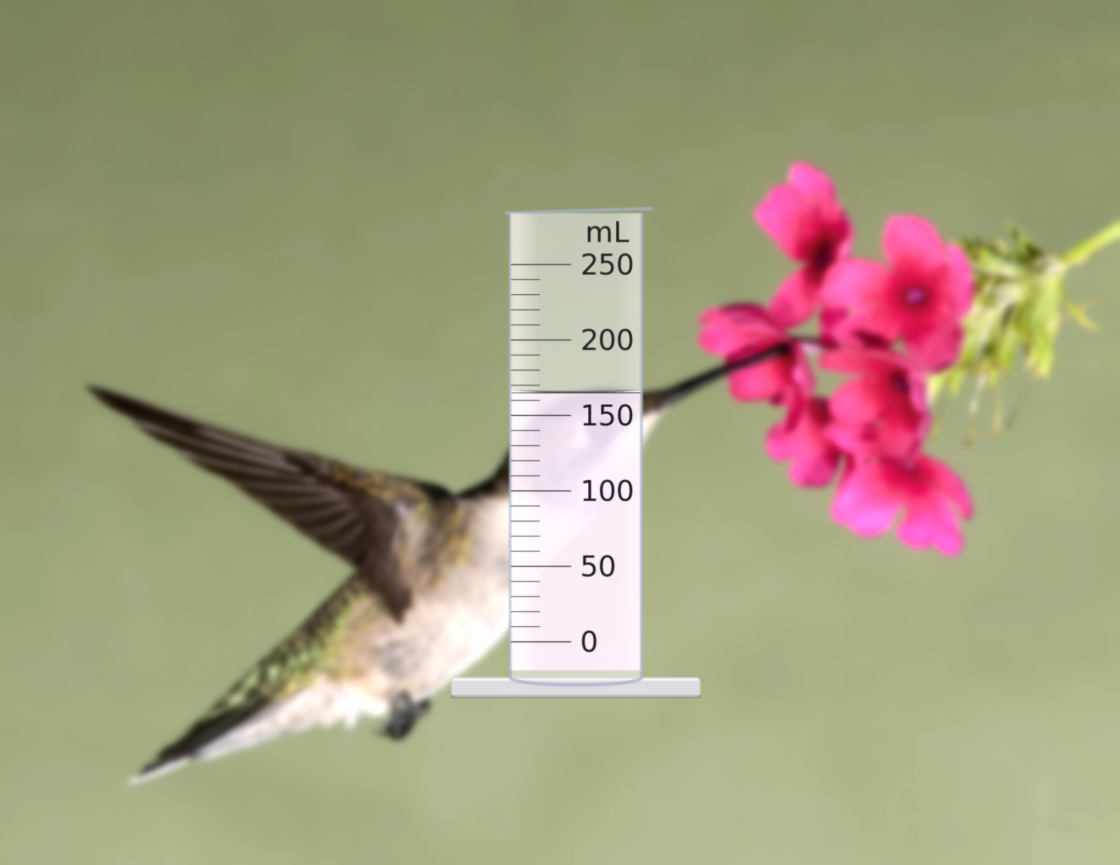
value=165 unit=mL
